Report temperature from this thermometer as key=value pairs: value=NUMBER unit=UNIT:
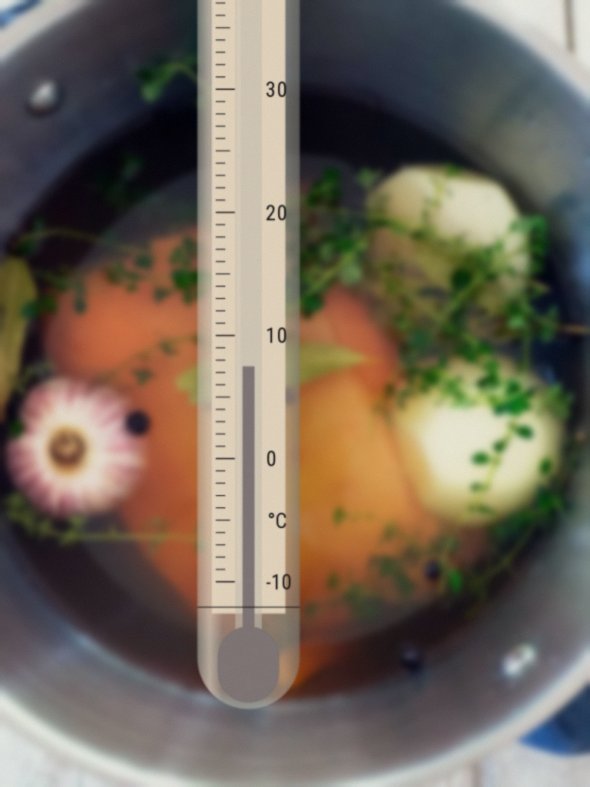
value=7.5 unit=°C
